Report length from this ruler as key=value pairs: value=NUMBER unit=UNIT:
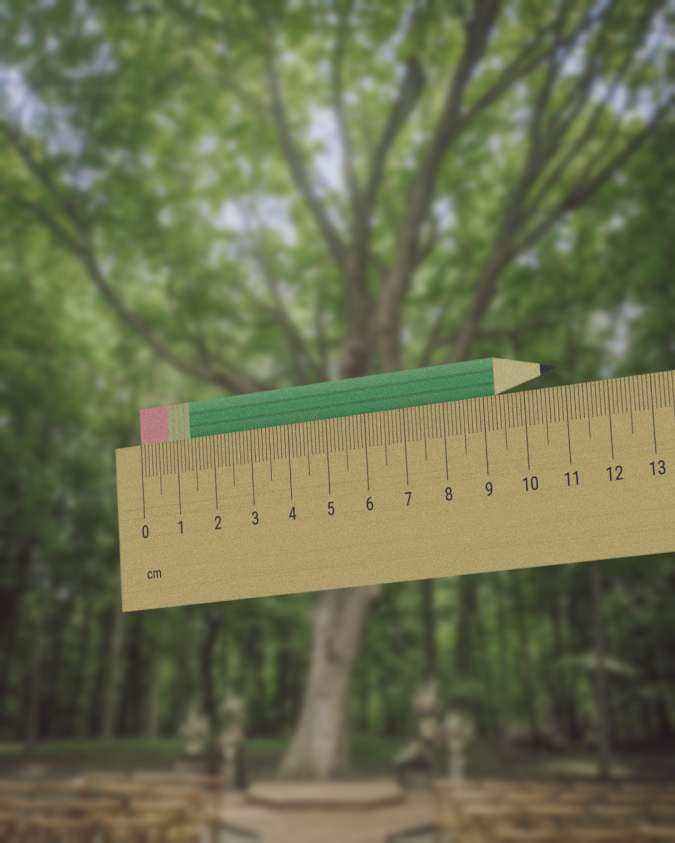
value=10.8 unit=cm
